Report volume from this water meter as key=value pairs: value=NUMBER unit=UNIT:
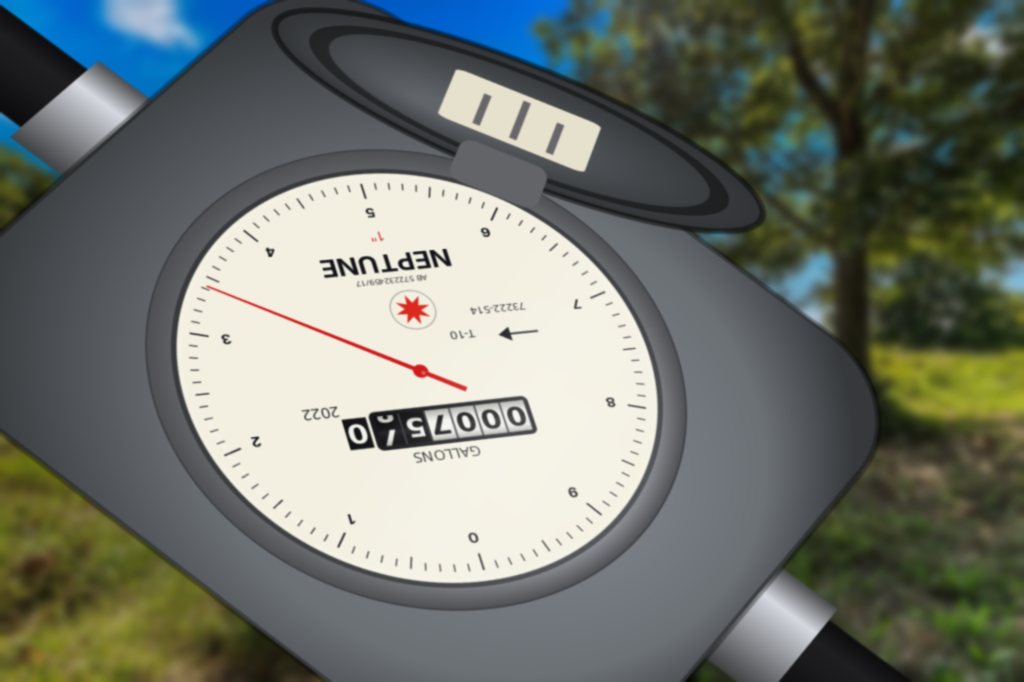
value=7573.4 unit=gal
